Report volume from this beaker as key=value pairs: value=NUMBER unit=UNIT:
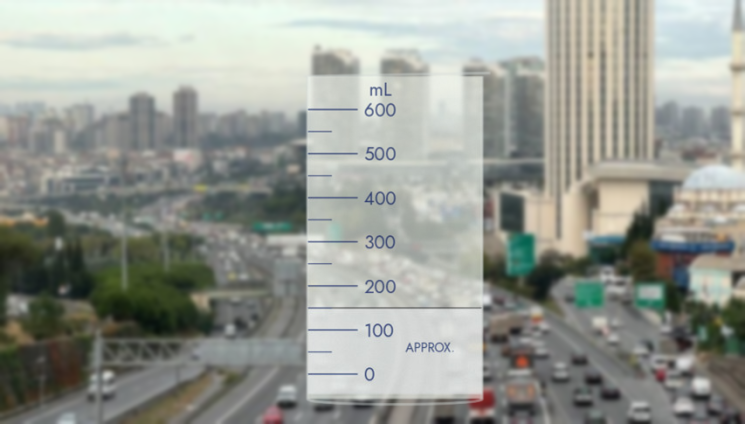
value=150 unit=mL
